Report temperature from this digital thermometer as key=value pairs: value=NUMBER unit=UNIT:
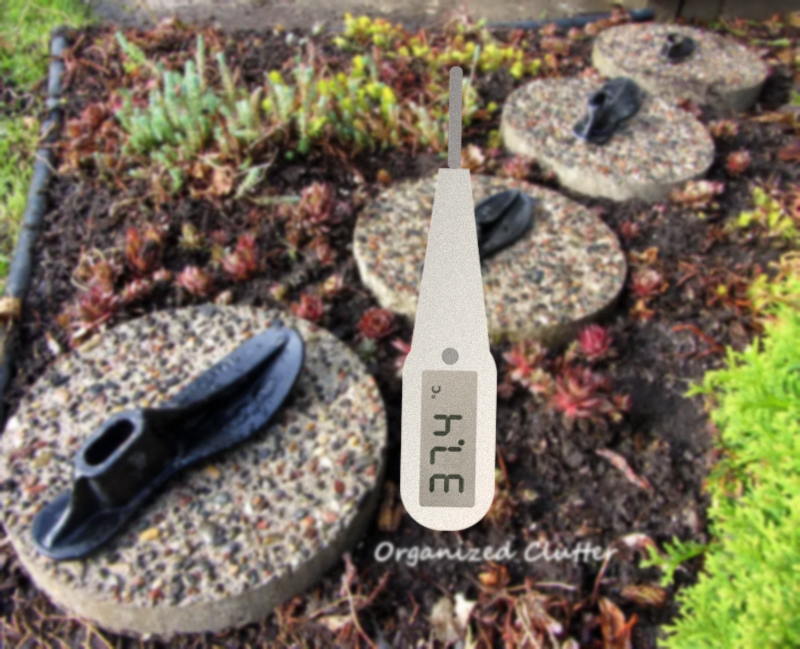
value=37.4 unit=°C
